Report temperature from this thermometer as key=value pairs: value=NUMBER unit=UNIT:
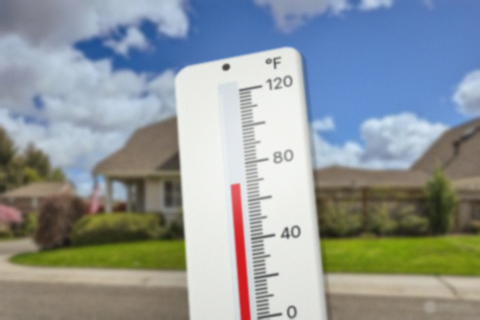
value=70 unit=°F
